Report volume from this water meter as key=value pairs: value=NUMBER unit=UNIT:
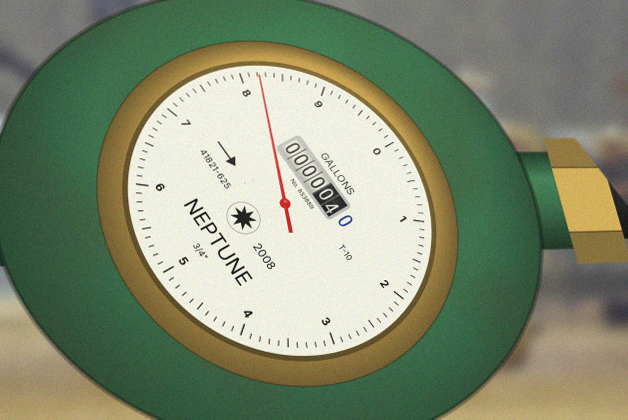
value=38.2 unit=gal
